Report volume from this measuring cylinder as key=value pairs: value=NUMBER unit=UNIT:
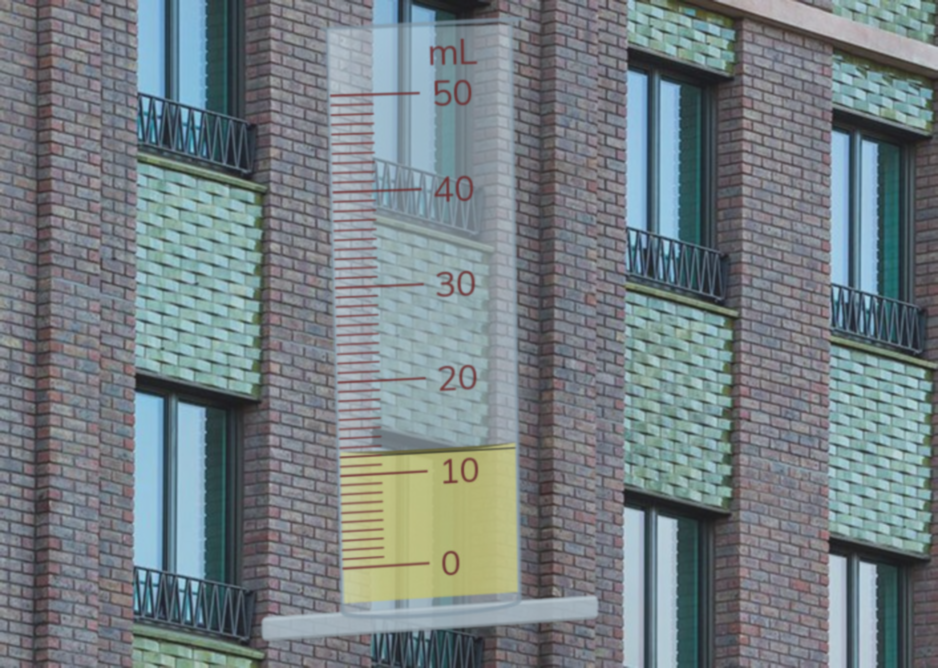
value=12 unit=mL
